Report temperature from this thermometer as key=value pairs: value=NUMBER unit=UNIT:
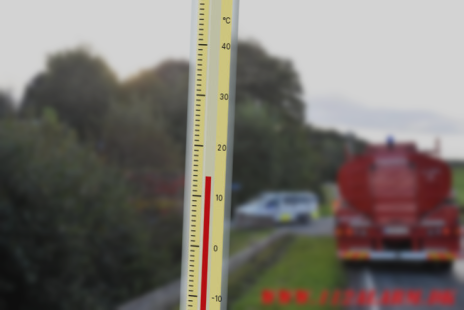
value=14 unit=°C
